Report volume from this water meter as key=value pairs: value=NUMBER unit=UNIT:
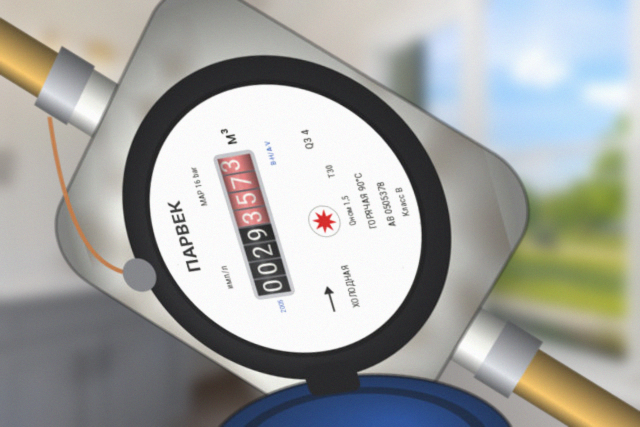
value=29.3573 unit=m³
